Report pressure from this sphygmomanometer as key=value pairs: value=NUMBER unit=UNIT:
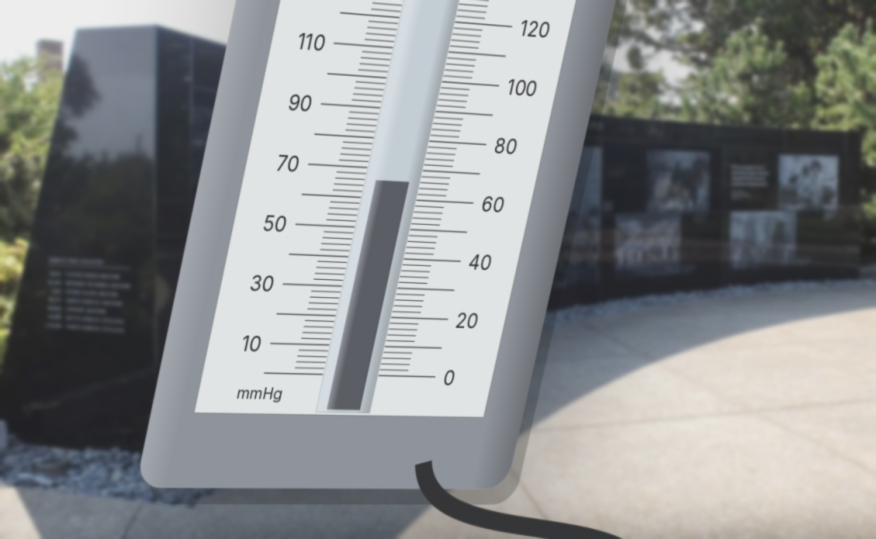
value=66 unit=mmHg
